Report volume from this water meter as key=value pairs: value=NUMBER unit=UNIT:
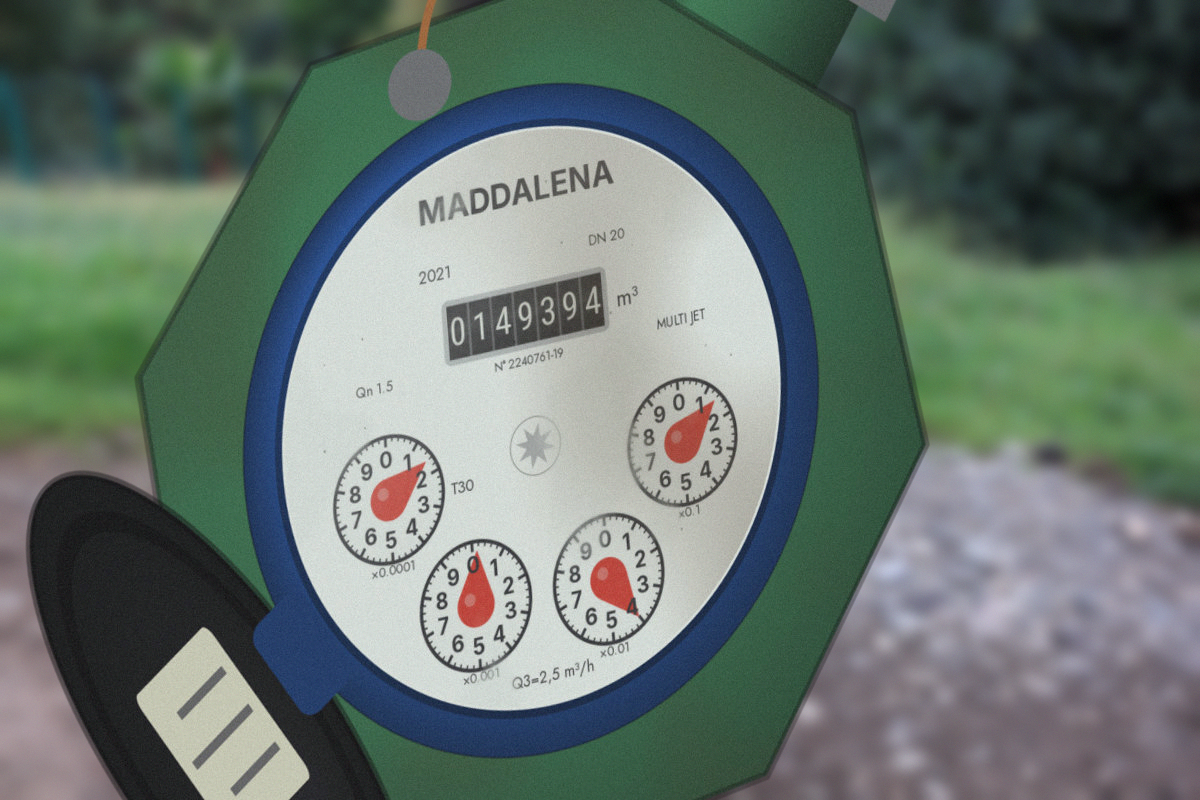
value=149394.1401 unit=m³
